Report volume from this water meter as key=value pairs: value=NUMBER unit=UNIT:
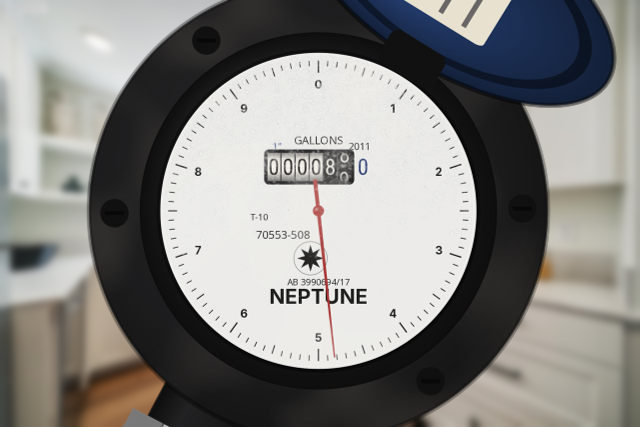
value=884.8 unit=gal
